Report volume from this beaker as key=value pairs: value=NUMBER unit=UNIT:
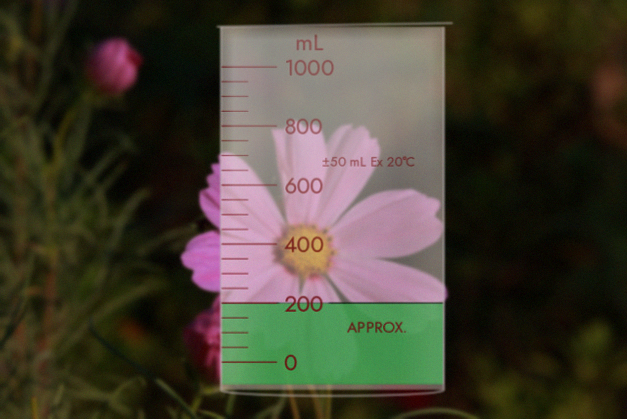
value=200 unit=mL
